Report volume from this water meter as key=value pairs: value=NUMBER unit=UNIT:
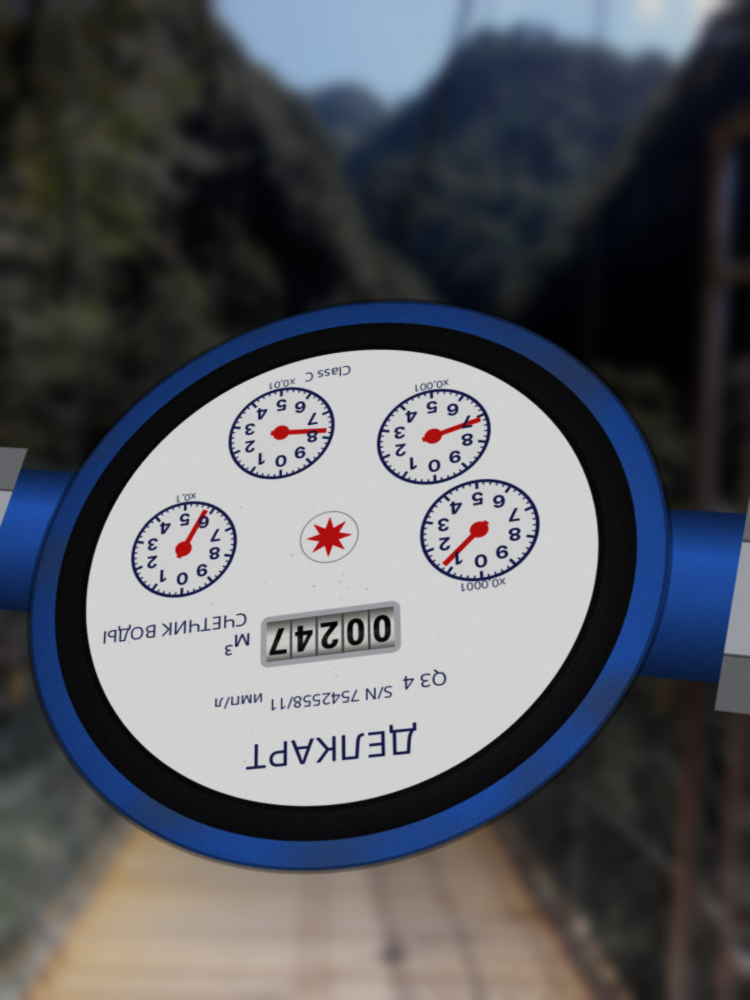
value=247.5771 unit=m³
